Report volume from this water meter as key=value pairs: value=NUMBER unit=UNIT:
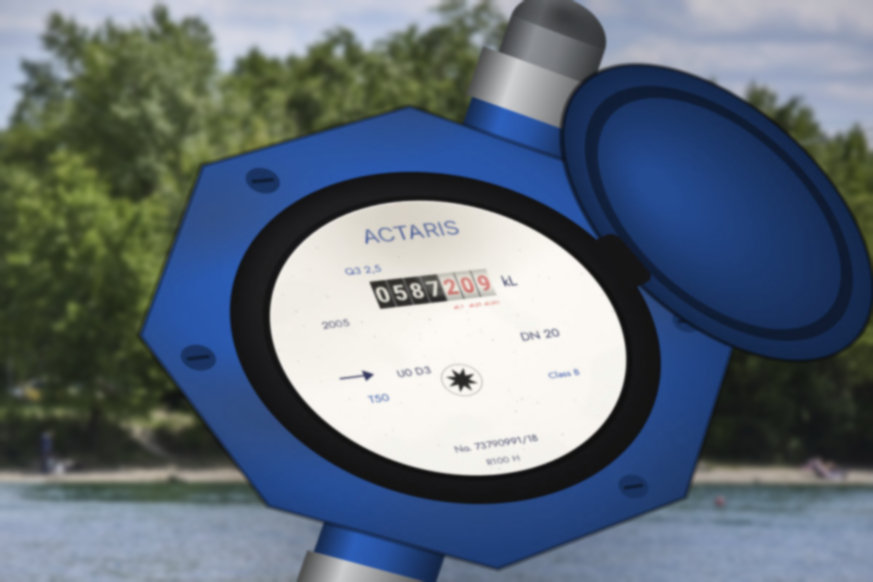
value=587.209 unit=kL
